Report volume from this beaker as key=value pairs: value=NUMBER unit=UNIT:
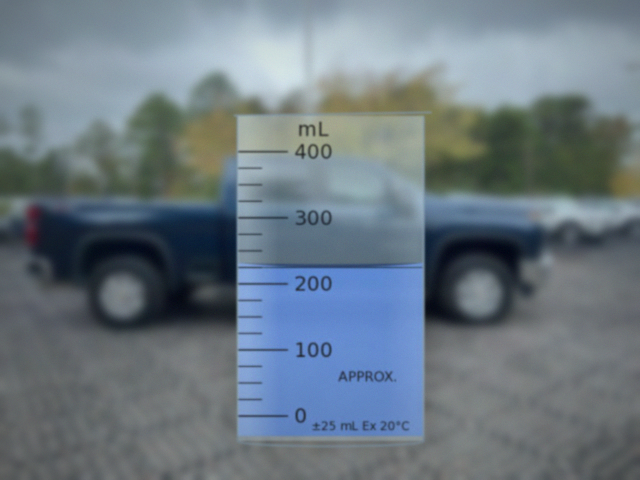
value=225 unit=mL
